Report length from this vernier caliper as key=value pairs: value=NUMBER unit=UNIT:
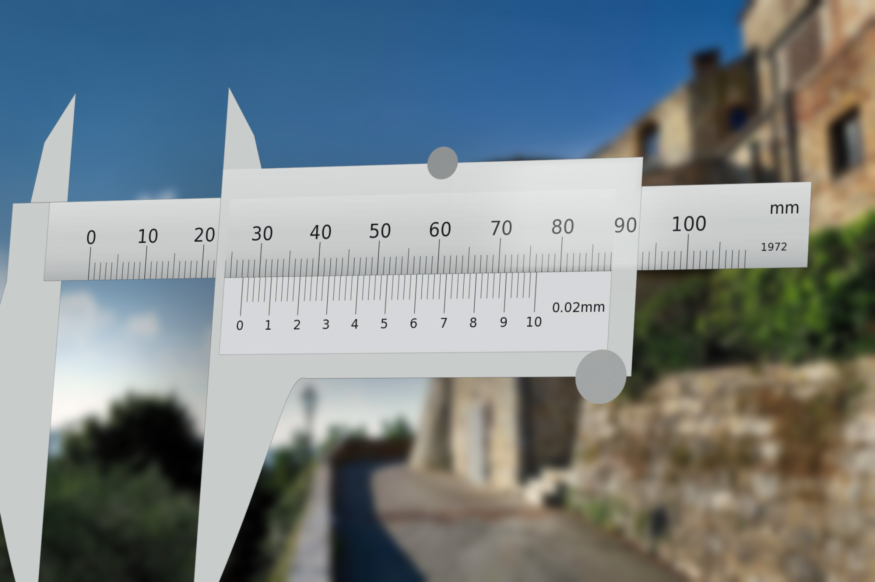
value=27.2 unit=mm
